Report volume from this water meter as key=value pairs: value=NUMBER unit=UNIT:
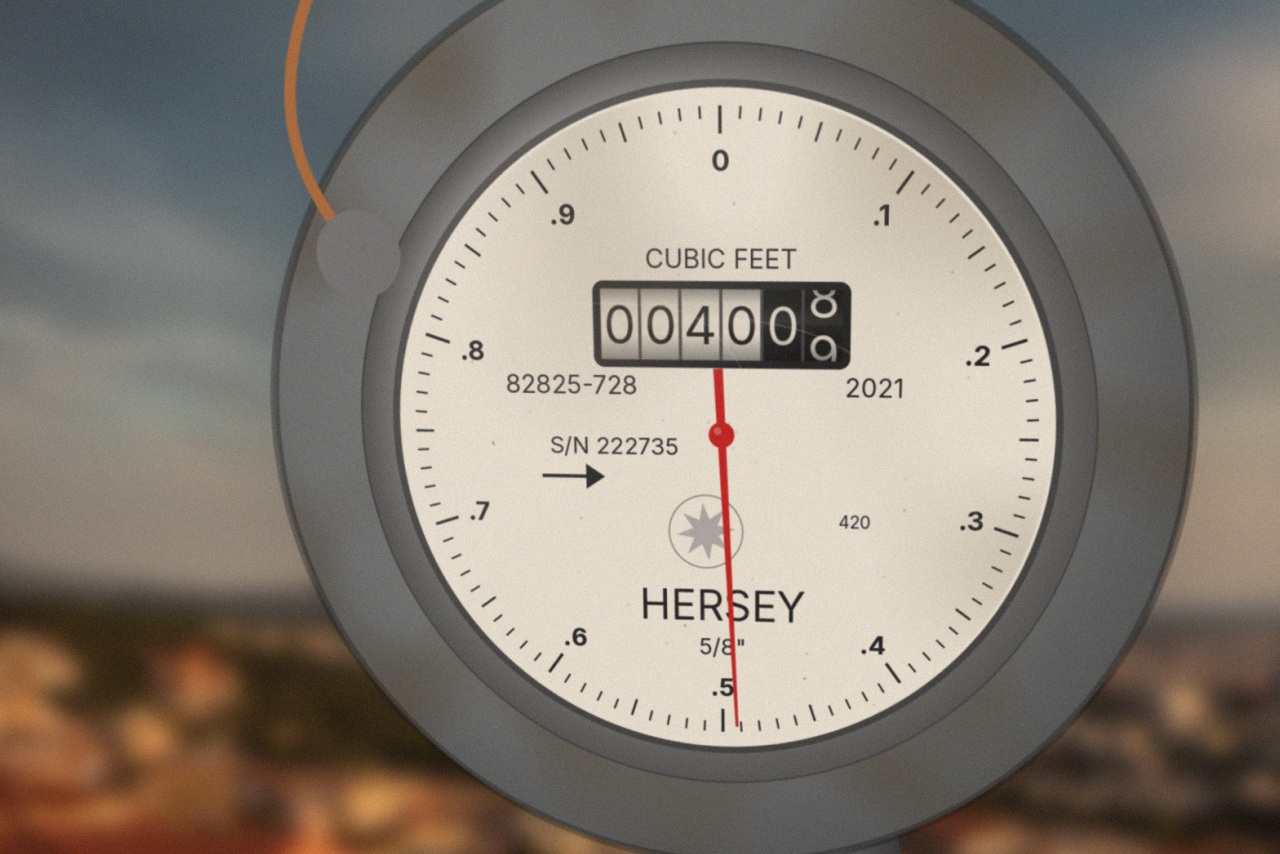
value=4008.49 unit=ft³
